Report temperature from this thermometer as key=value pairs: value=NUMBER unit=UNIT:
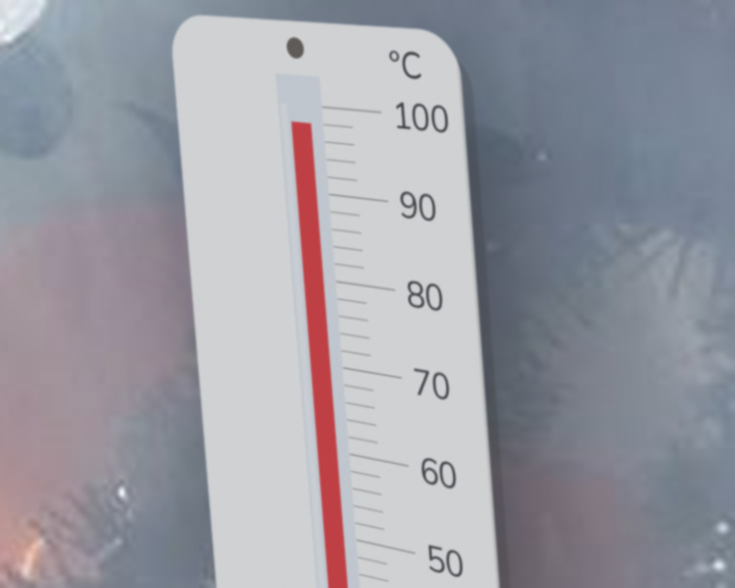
value=98 unit=°C
